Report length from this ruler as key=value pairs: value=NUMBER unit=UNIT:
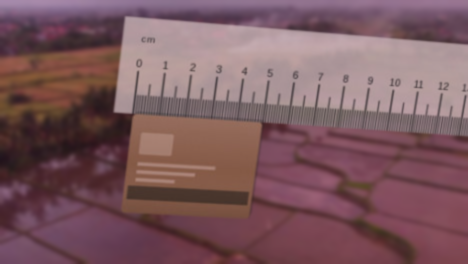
value=5 unit=cm
